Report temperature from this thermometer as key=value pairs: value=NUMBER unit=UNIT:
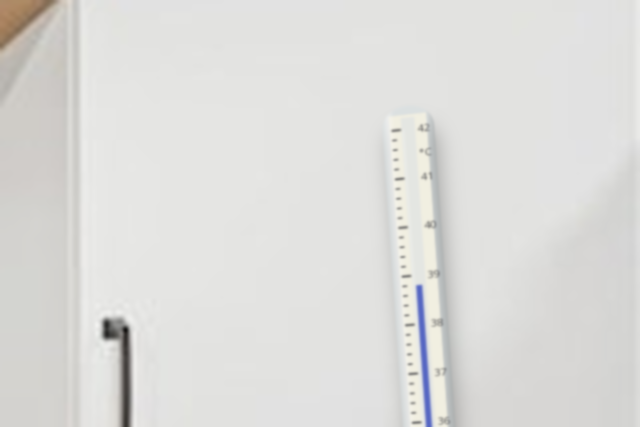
value=38.8 unit=°C
